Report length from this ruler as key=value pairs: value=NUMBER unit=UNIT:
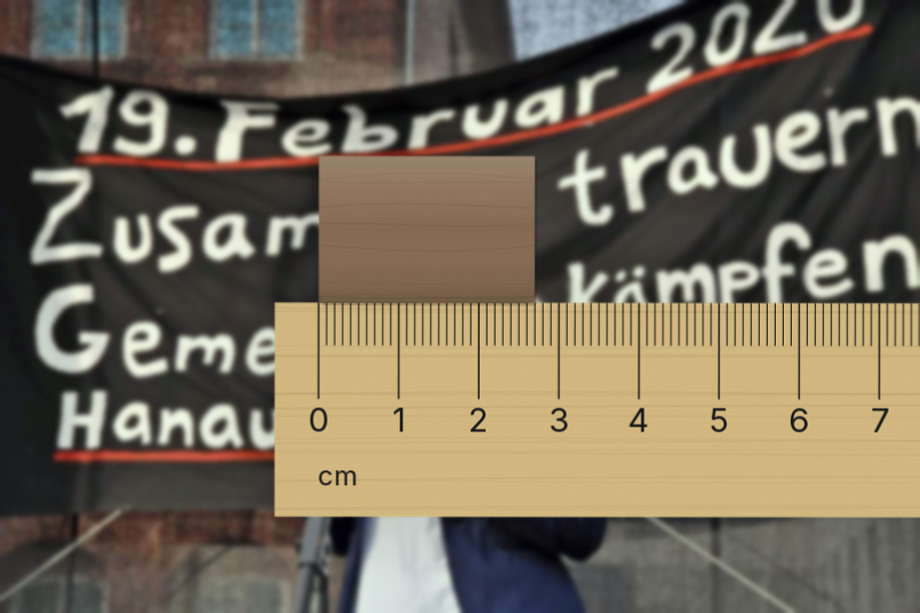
value=2.7 unit=cm
